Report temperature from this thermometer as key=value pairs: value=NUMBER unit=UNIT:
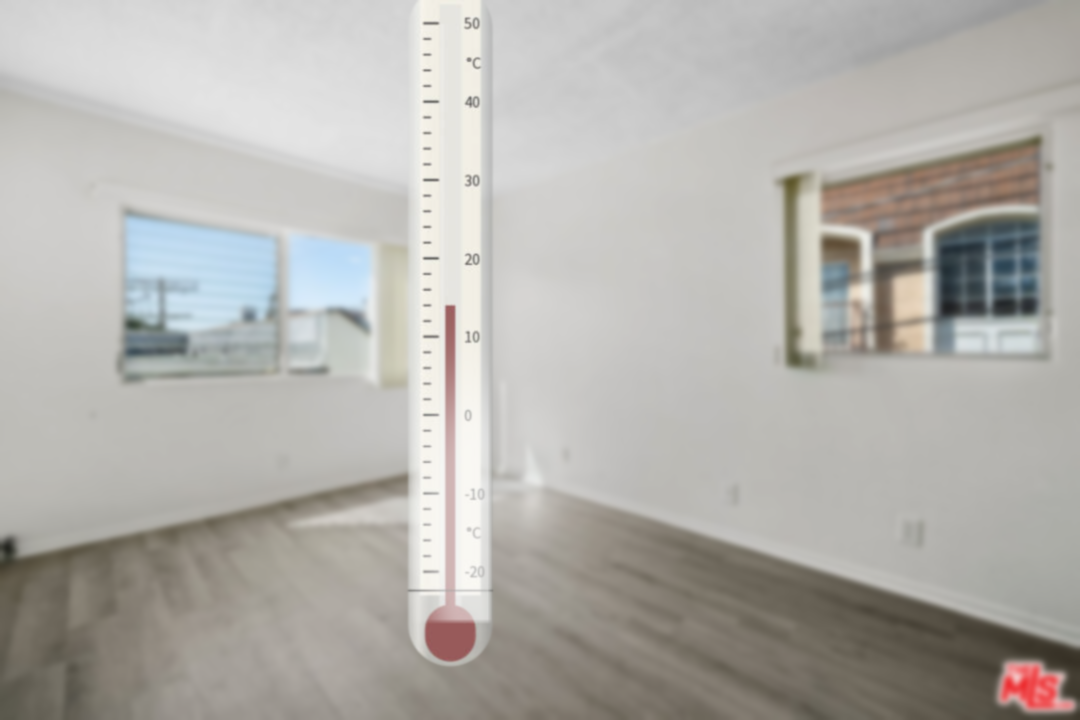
value=14 unit=°C
